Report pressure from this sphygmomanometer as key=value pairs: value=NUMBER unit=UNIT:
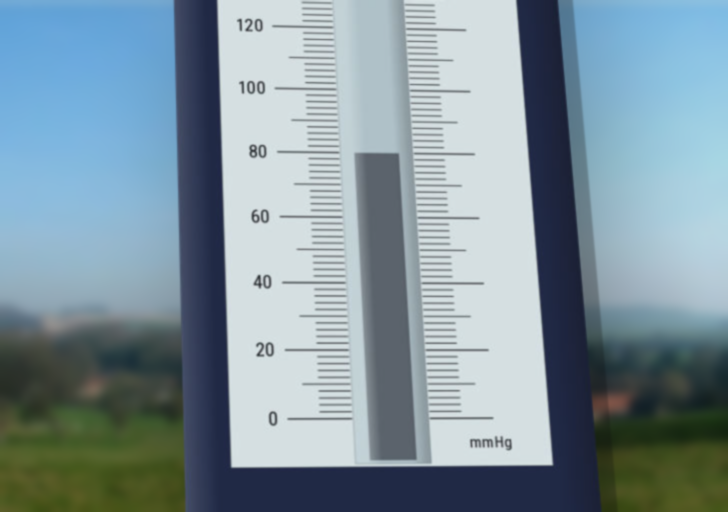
value=80 unit=mmHg
